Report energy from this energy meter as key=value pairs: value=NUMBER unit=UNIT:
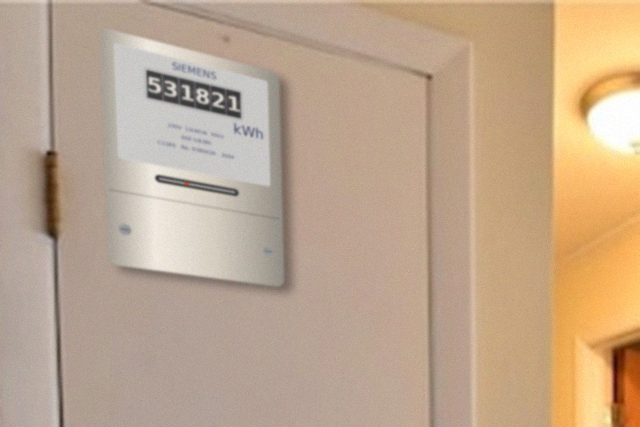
value=531821 unit=kWh
